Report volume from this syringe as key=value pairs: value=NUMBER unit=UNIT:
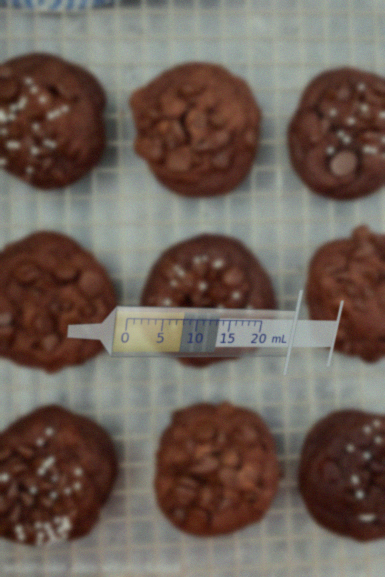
value=8 unit=mL
